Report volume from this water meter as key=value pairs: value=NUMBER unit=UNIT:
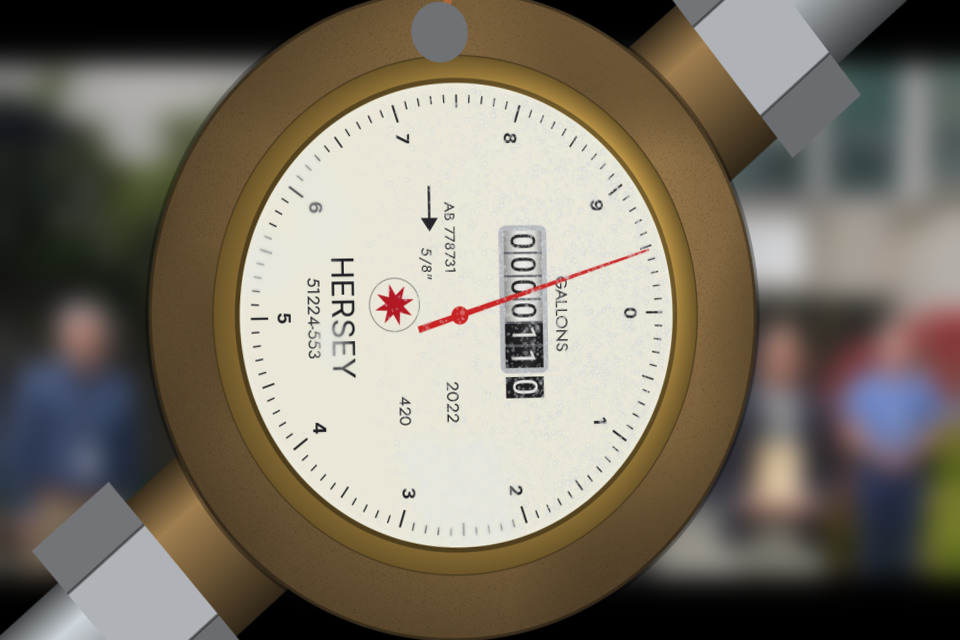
value=109.5 unit=gal
